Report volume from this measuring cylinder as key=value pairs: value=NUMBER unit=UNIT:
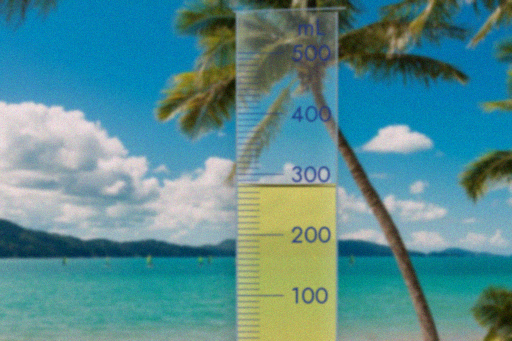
value=280 unit=mL
